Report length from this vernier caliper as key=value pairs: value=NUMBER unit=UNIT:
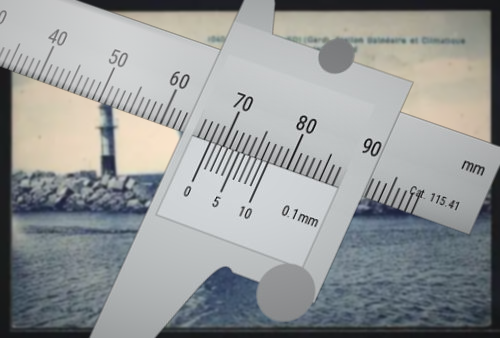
value=68.0 unit=mm
